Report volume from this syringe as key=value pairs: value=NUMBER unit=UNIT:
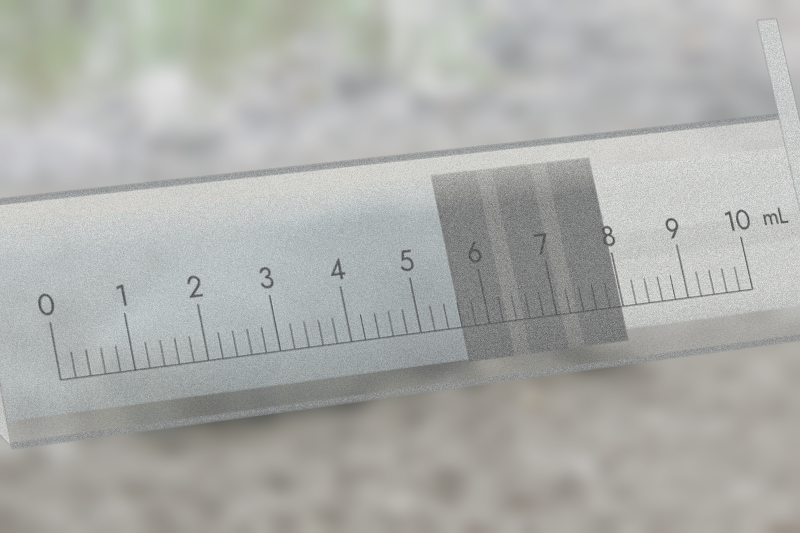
value=5.6 unit=mL
